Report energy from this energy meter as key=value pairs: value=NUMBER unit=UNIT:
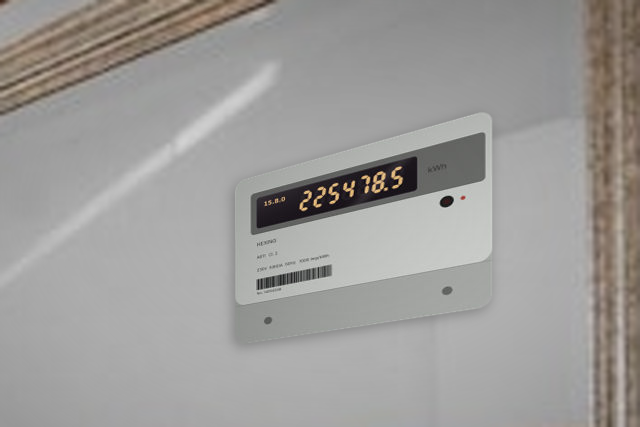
value=225478.5 unit=kWh
